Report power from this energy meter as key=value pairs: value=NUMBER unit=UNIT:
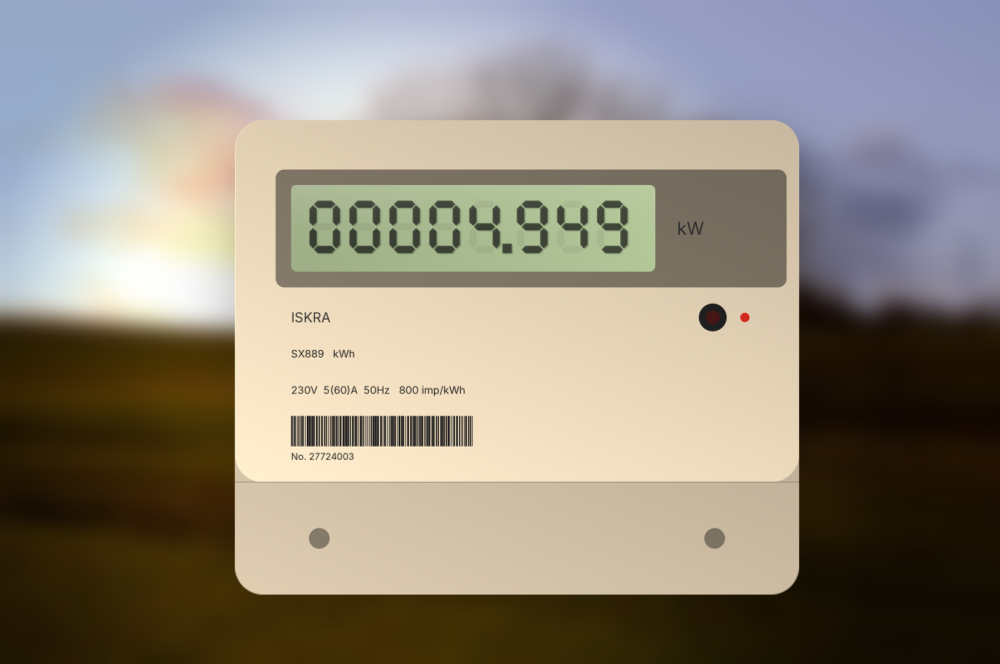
value=4.949 unit=kW
